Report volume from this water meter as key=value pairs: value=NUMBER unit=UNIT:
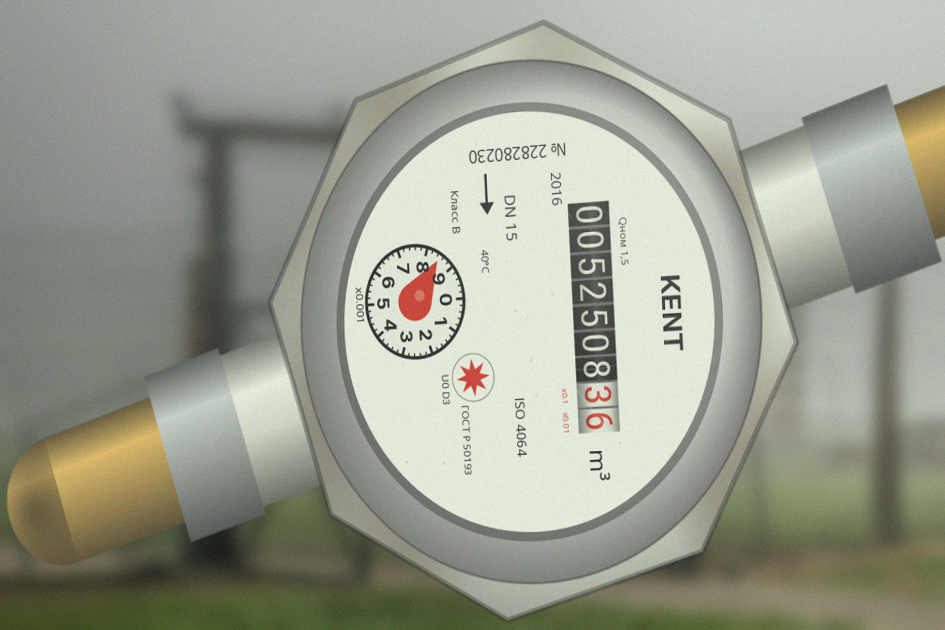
value=52508.368 unit=m³
